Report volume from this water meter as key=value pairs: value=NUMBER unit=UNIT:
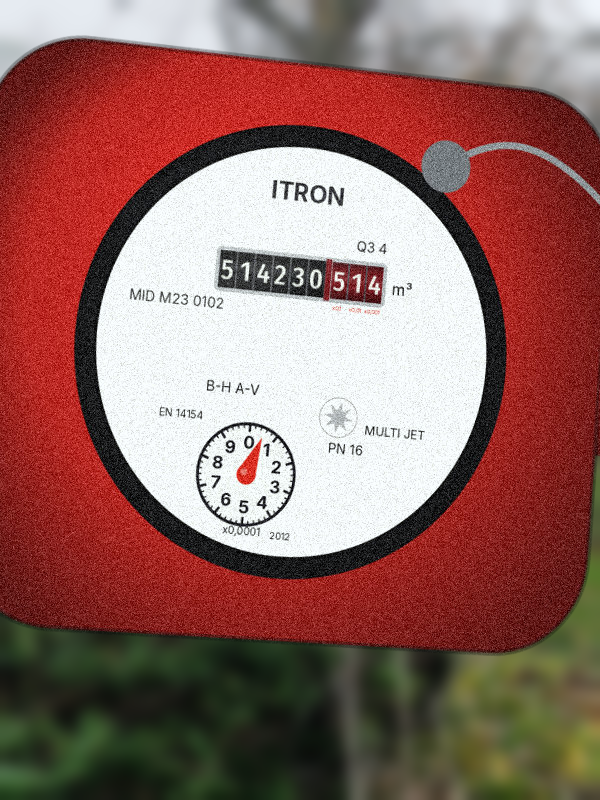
value=514230.5140 unit=m³
